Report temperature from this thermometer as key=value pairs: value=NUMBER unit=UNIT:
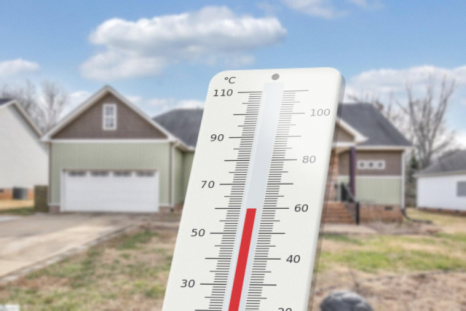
value=60 unit=°C
